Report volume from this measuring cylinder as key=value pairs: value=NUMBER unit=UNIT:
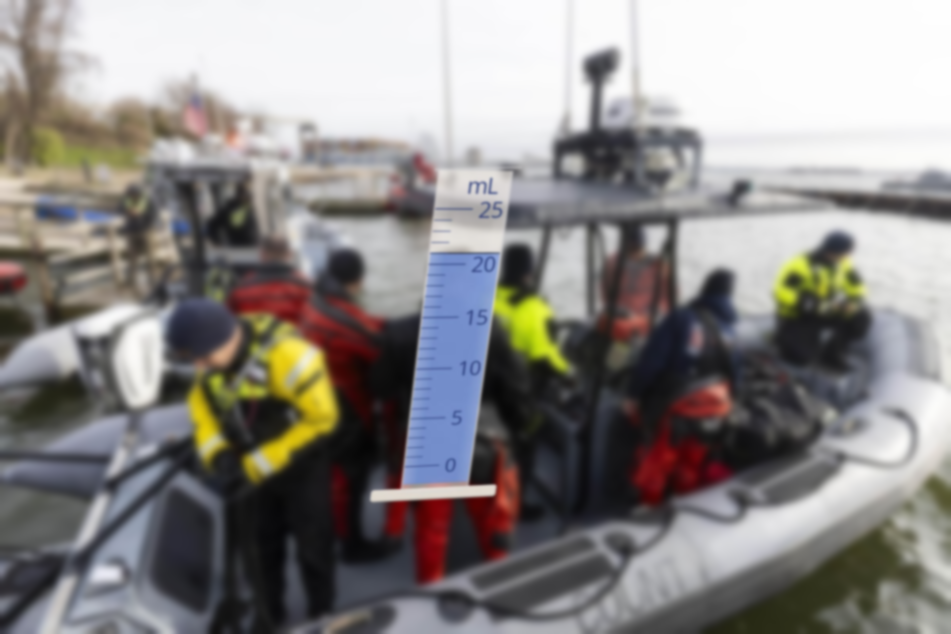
value=21 unit=mL
